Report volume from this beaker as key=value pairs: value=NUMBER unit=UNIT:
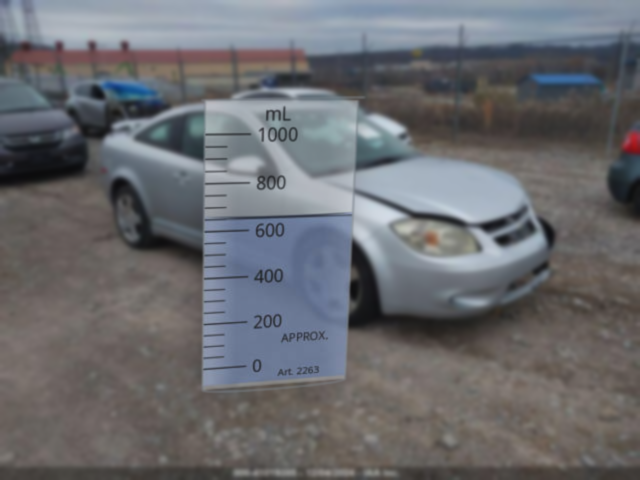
value=650 unit=mL
